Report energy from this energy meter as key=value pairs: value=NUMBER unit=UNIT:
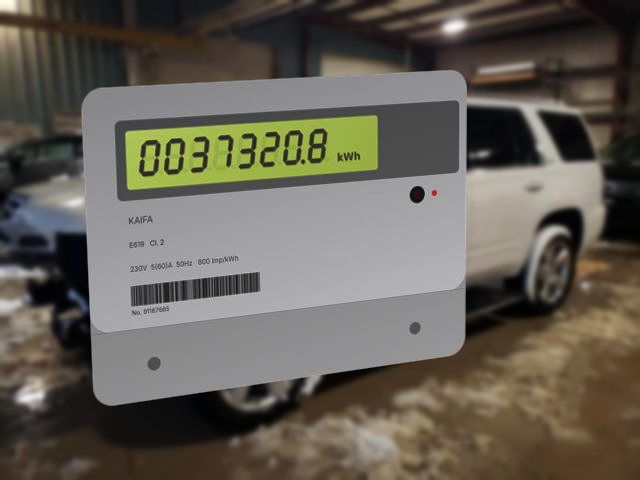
value=37320.8 unit=kWh
